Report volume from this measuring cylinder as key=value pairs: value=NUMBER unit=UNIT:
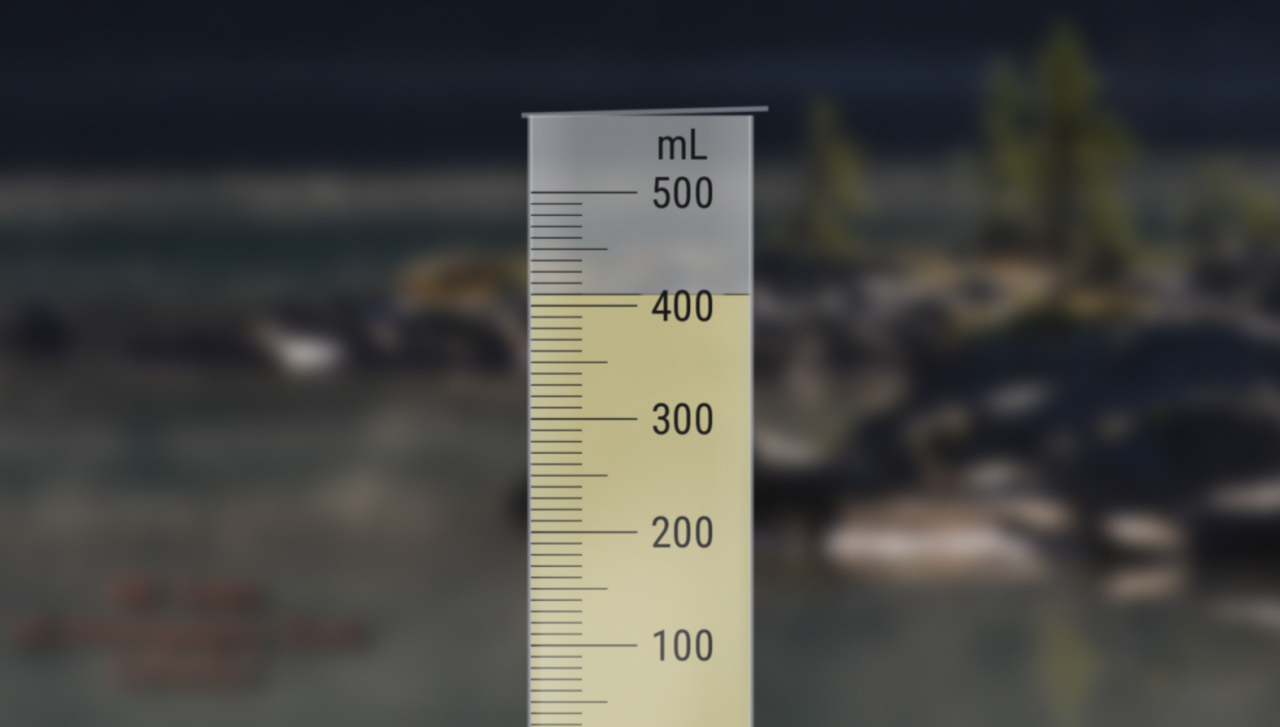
value=410 unit=mL
